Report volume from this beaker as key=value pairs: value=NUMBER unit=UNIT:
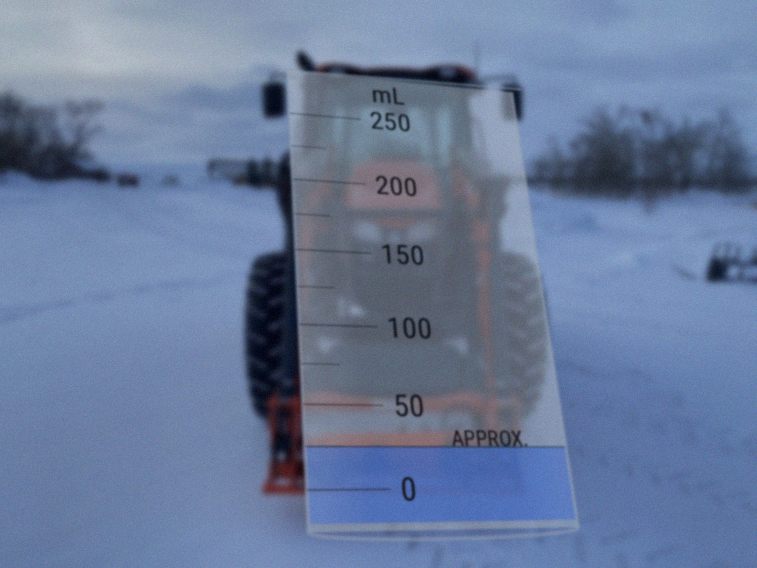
value=25 unit=mL
